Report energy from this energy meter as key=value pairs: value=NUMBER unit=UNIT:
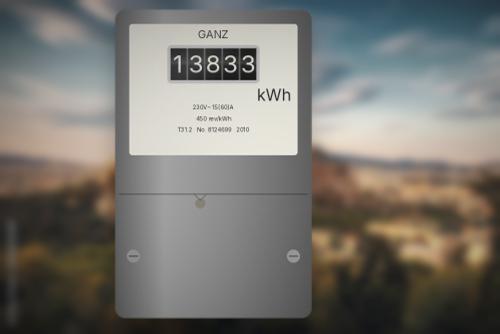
value=13833 unit=kWh
